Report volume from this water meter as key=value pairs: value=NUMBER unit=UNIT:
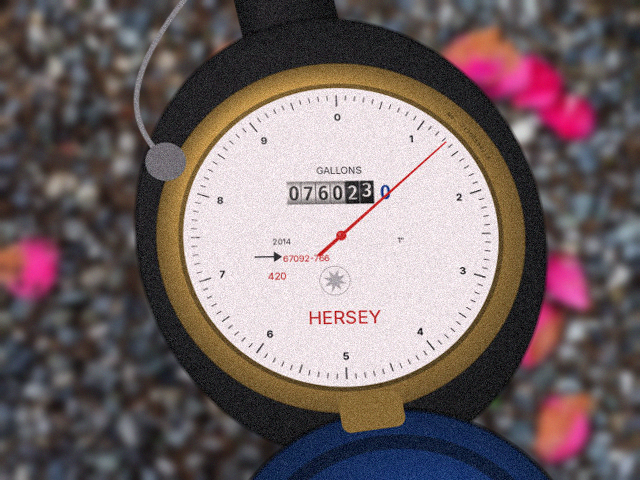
value=760231.3 unit=gal
